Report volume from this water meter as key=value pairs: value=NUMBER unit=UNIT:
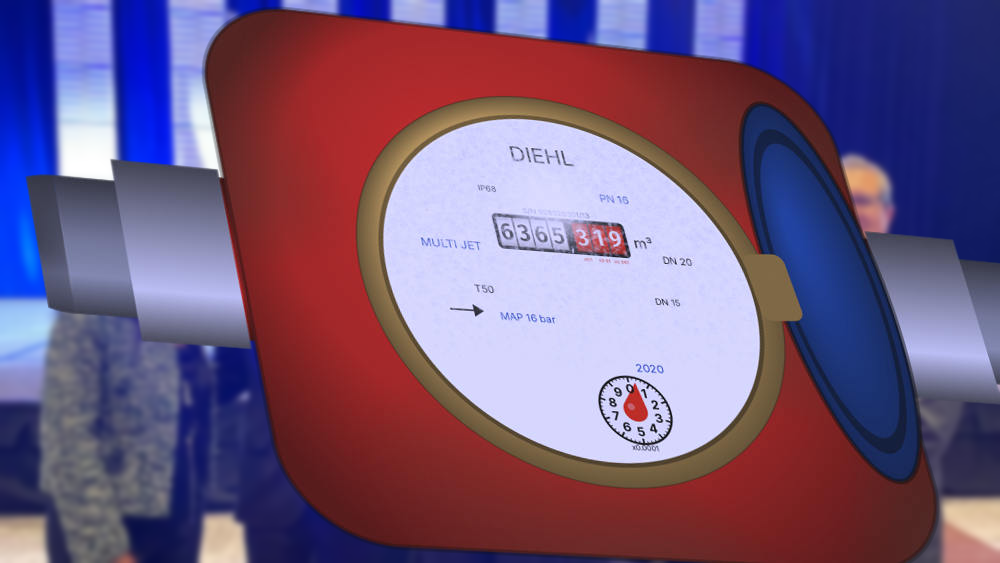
value=6365.3190 unit=m³
